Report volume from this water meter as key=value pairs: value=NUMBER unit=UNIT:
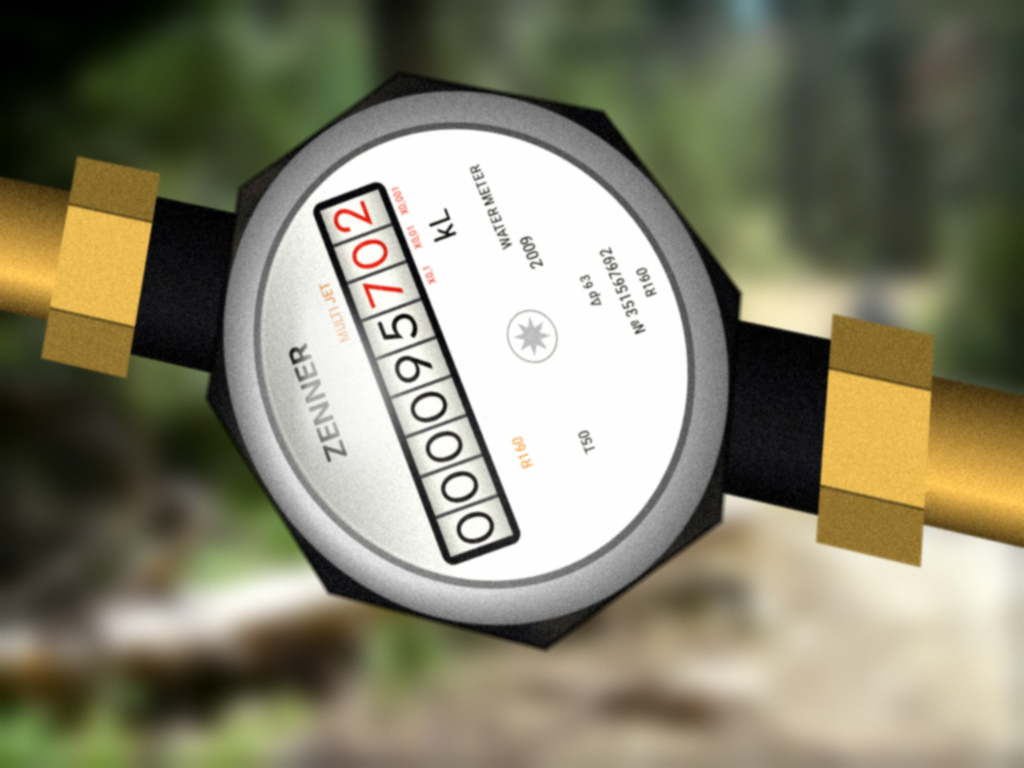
value=95.702 unit=kL
